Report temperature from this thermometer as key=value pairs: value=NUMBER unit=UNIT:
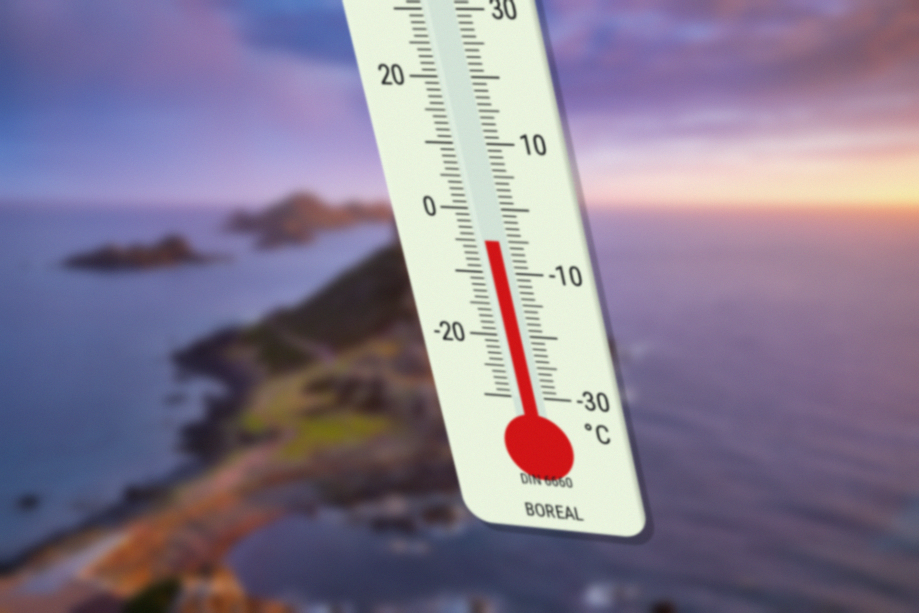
value=-5 unit=°C
